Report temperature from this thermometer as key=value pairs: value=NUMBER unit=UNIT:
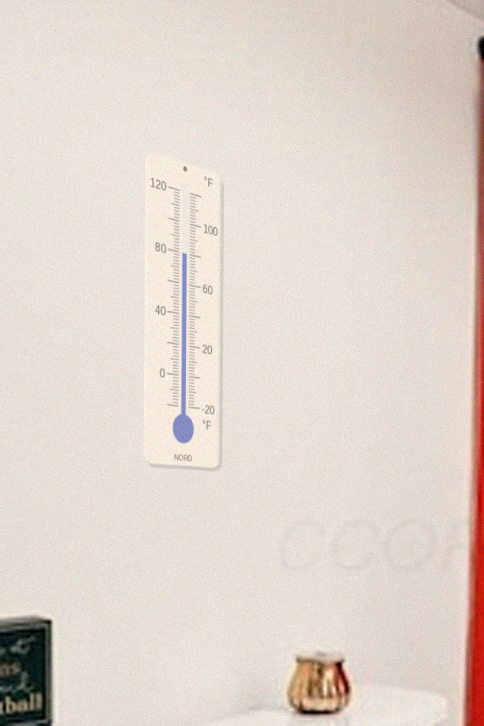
value=80 unit=°F
